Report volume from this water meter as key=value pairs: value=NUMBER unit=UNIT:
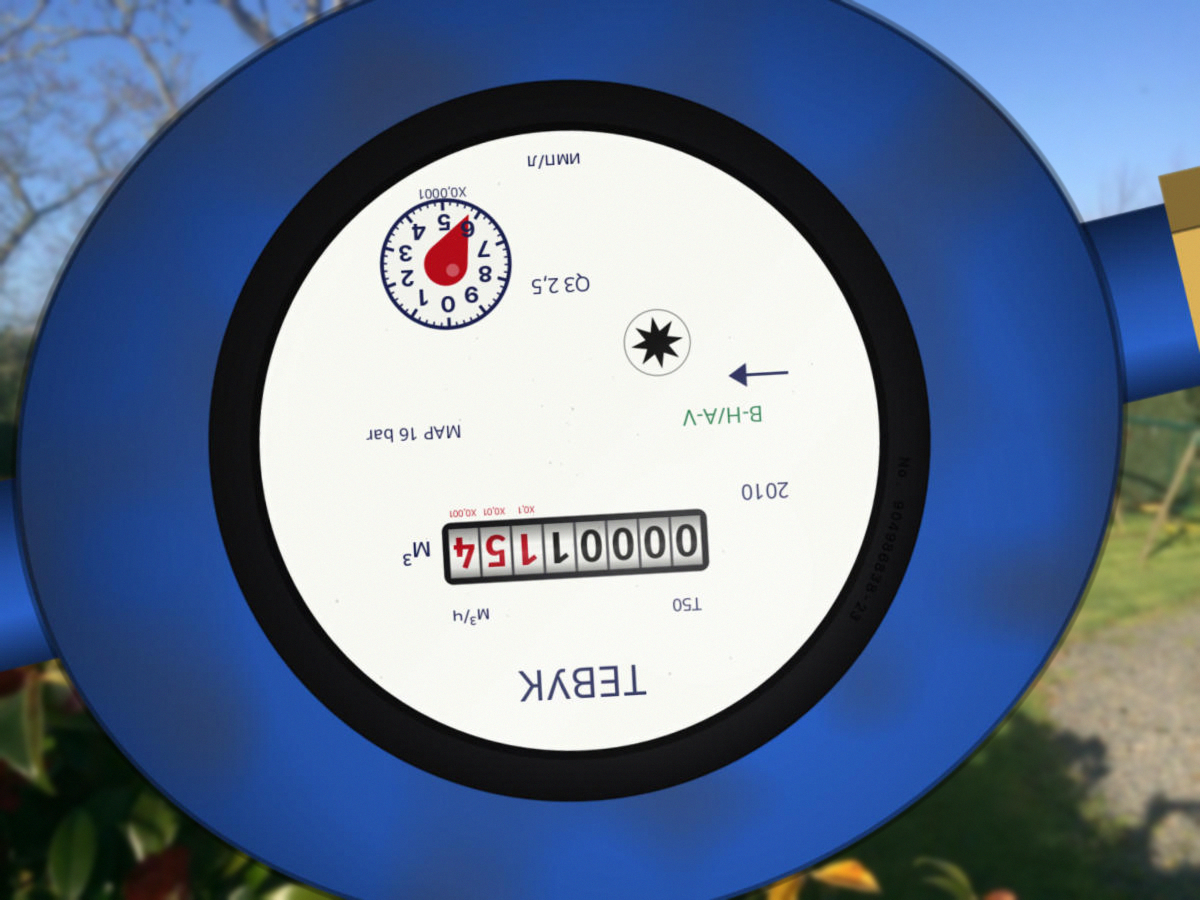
value=1.1545 unit=m³
